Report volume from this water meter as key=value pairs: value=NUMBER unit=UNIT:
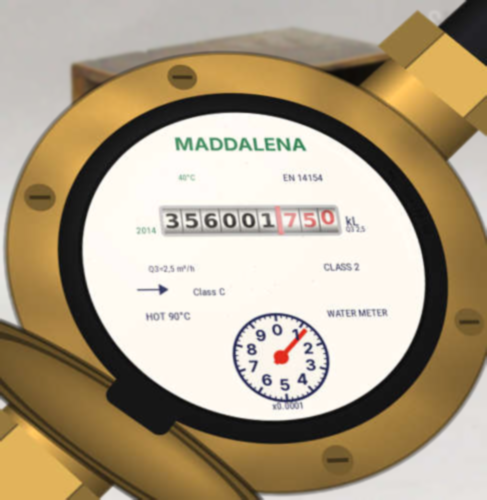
value=356001.7501 unit=kL
